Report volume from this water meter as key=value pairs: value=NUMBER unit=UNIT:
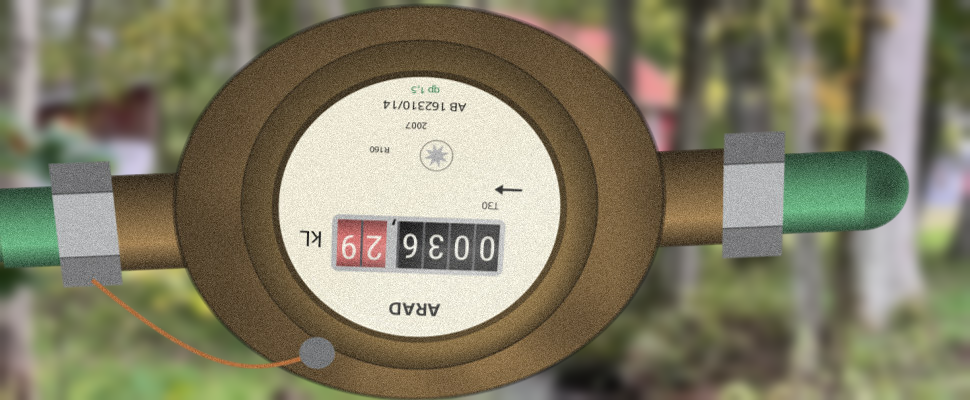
value=36.29 unit=kL
